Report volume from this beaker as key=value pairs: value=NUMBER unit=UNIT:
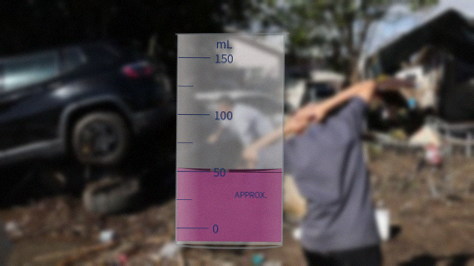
value=50 unit=mL
